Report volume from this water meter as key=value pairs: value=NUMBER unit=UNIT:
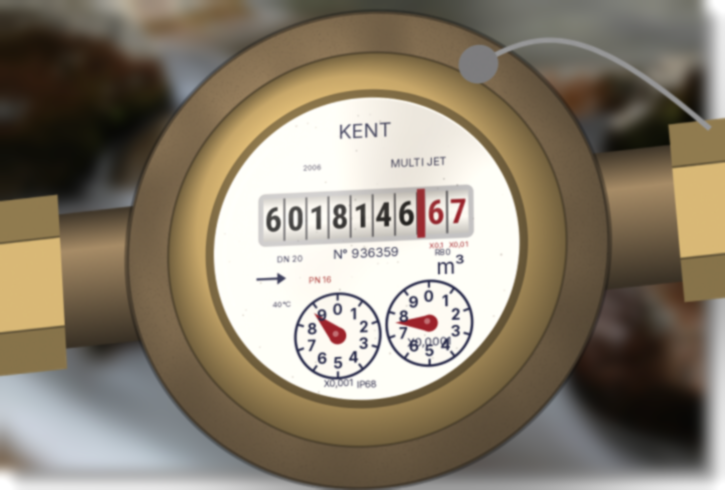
value=6018146.6787 unit=m³
